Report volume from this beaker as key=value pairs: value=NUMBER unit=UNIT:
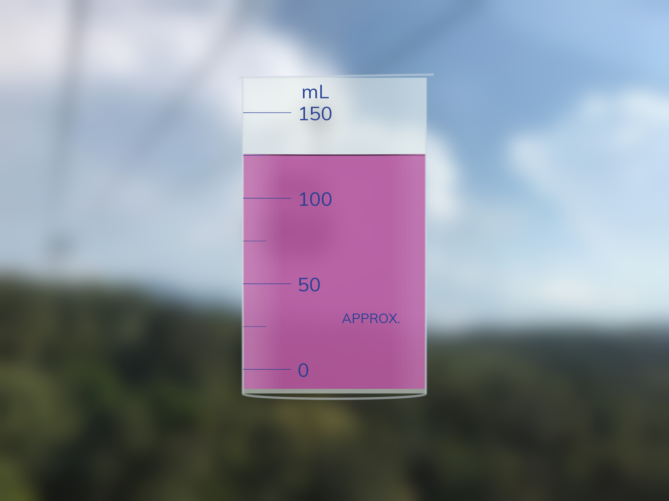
value=125 unit=mL
